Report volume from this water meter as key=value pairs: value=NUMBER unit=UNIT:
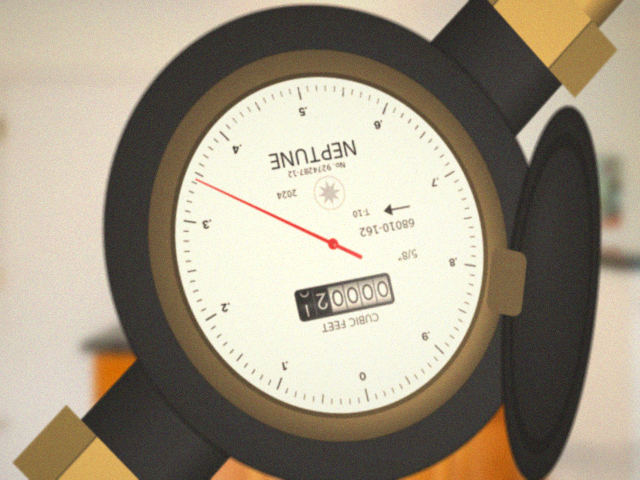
value=21.34 unit=ft³
